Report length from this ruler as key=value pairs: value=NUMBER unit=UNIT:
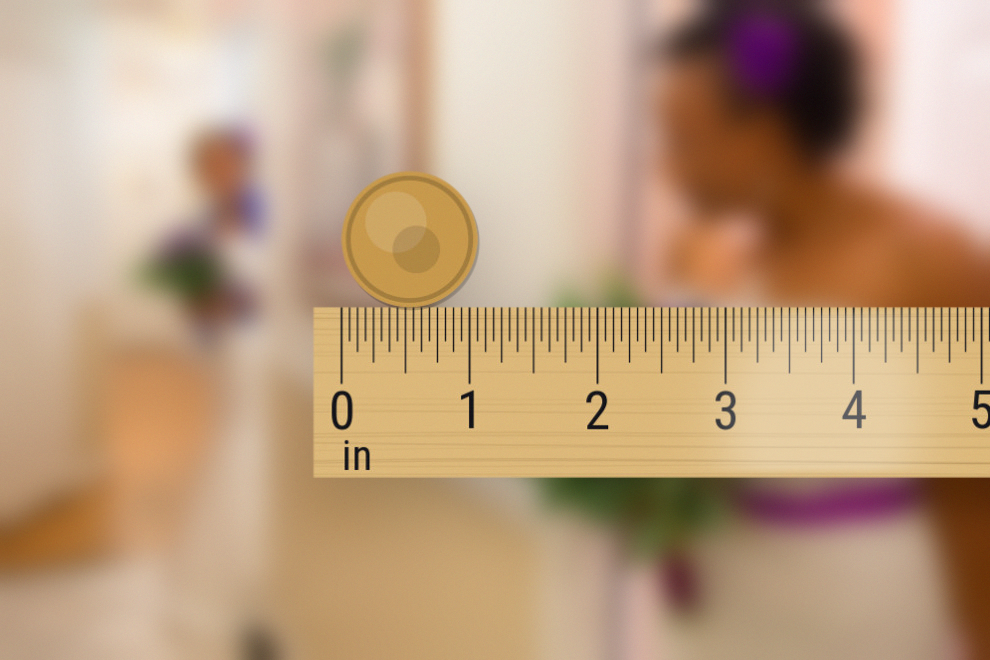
value=1.0625 unit=in
